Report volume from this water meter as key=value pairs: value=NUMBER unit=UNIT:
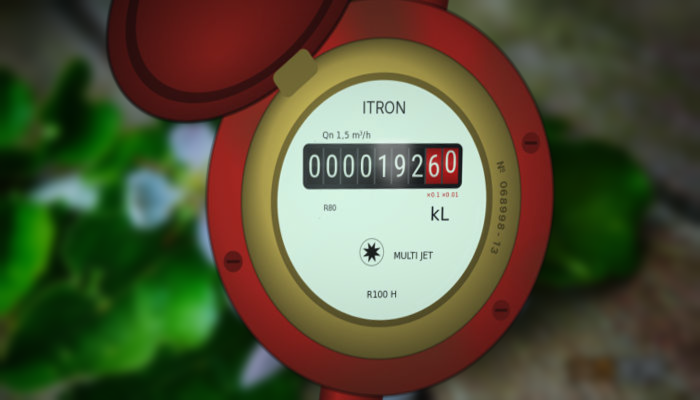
value=192.60 unit=kL
